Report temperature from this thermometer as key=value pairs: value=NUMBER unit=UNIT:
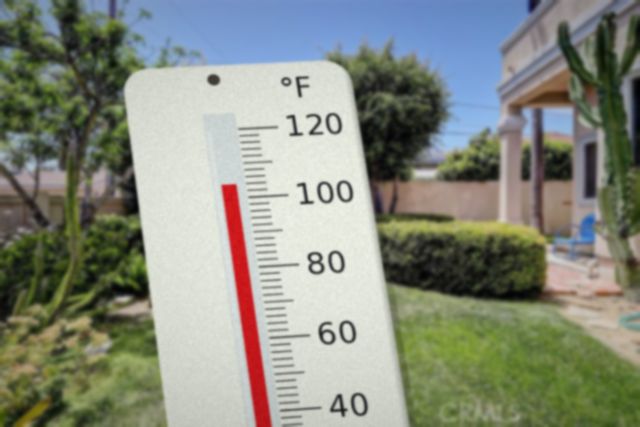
value=104 unit=°F
